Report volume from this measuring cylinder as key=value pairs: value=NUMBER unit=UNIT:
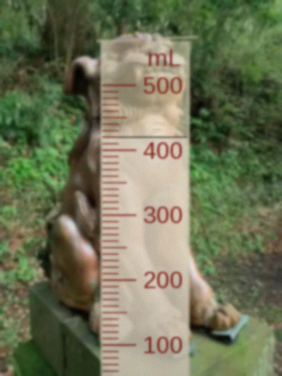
value=420 unit=mL
